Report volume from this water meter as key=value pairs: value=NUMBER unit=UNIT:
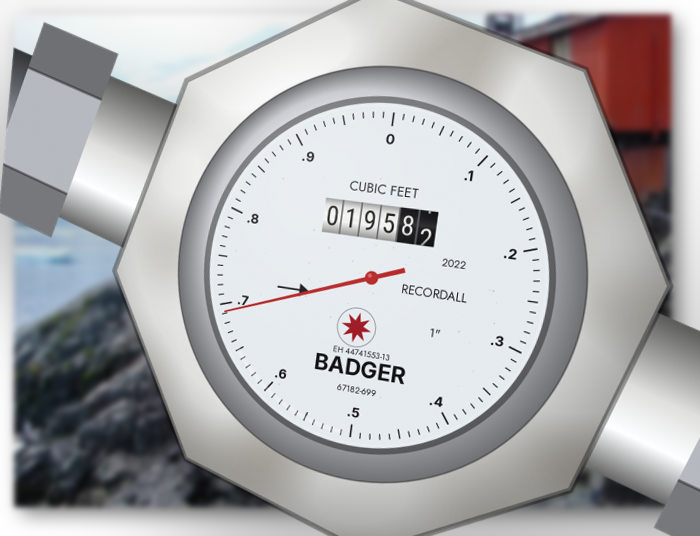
value=19581.69 unit=ft³
